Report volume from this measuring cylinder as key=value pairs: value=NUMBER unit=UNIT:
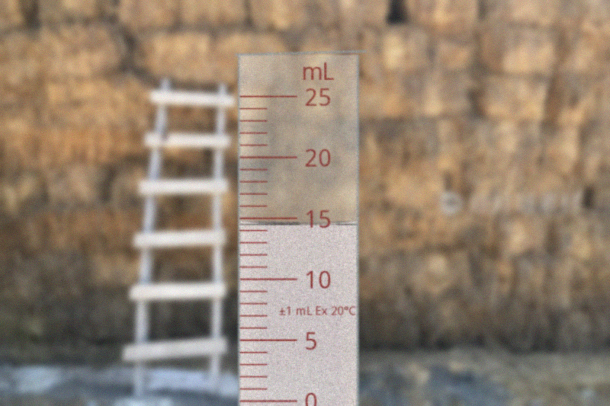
value=14.5 unit=mL
